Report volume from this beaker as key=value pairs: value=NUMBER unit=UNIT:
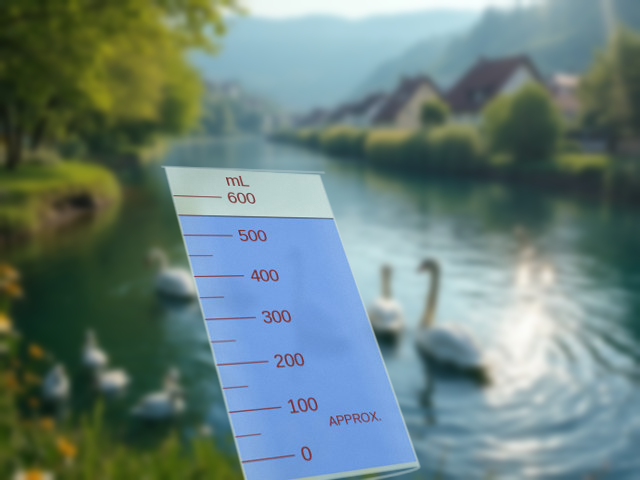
value=550 unit=mL
